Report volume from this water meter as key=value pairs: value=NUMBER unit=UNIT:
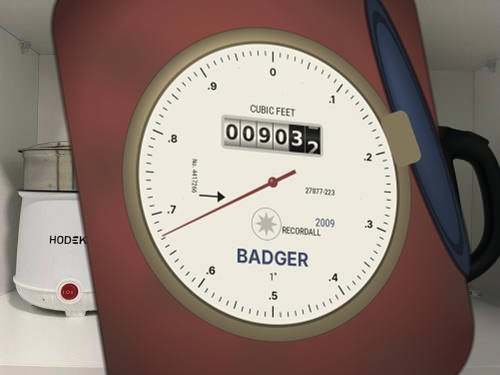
value=9031.67 unit=ft³
